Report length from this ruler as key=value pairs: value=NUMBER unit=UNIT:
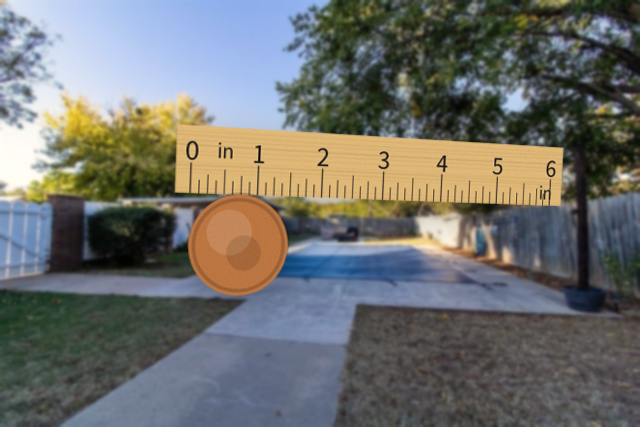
value=1.5 unit=in
